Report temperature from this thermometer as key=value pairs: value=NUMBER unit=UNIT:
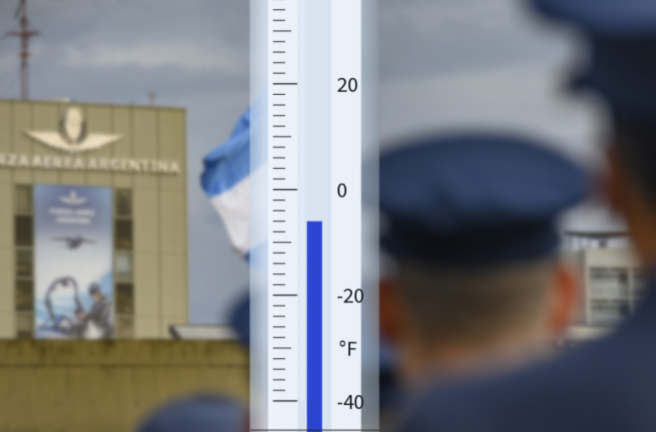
value=-6 unit=°F
